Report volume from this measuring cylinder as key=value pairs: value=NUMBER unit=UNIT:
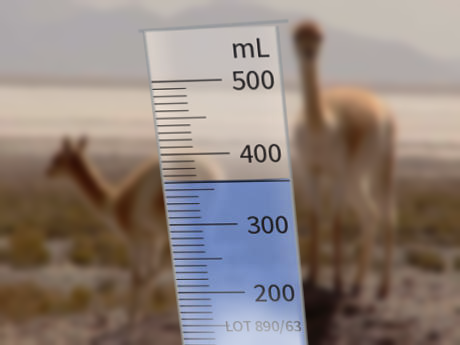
value=360 unit=mL
